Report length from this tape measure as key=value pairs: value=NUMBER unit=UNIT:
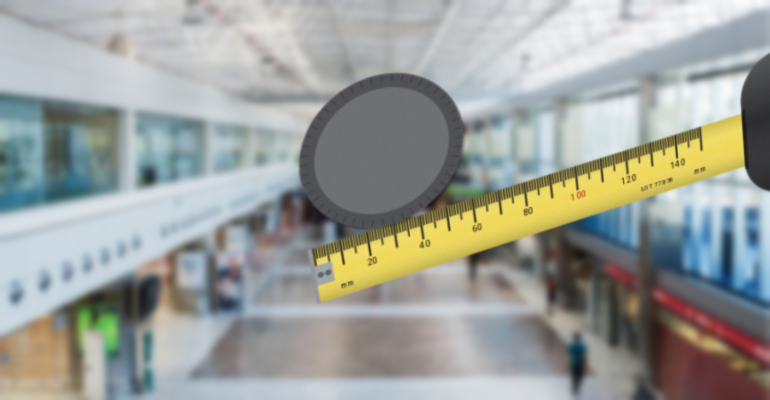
value=60 unit=mm
